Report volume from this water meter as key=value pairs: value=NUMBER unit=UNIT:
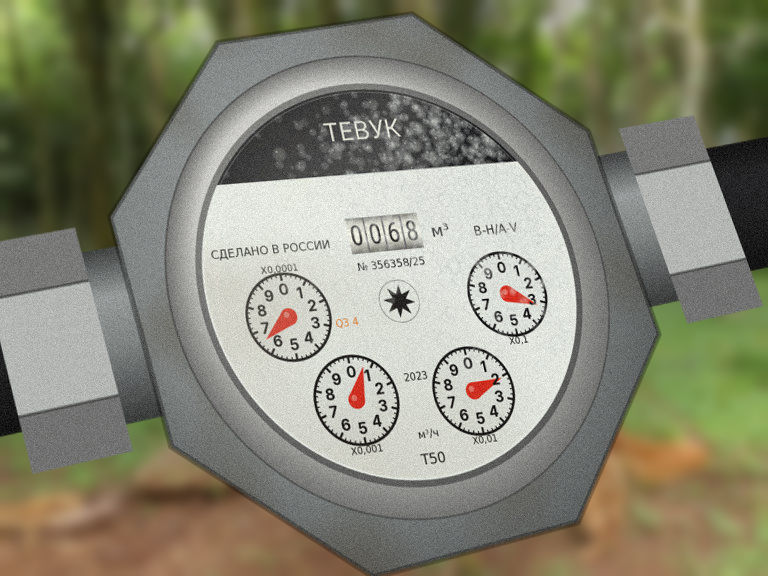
value=68.3206 unit=m³
